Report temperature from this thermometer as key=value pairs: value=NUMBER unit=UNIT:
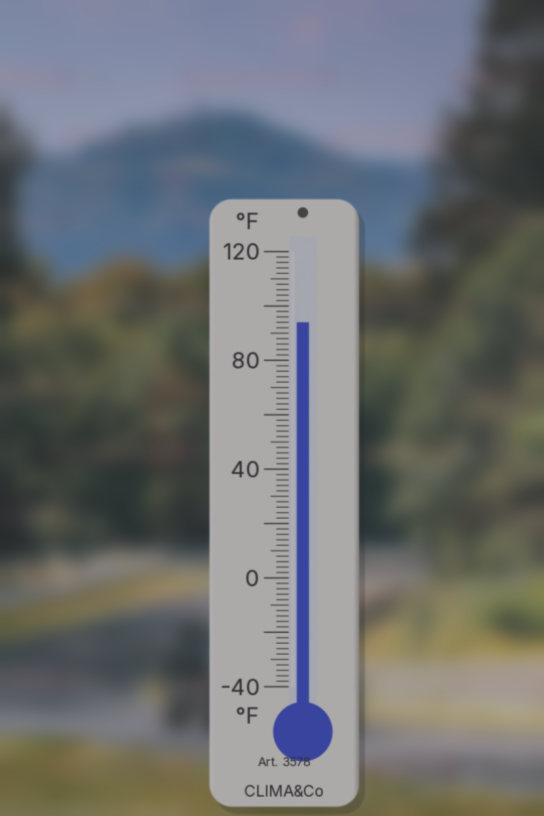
value=94 unit=°F
